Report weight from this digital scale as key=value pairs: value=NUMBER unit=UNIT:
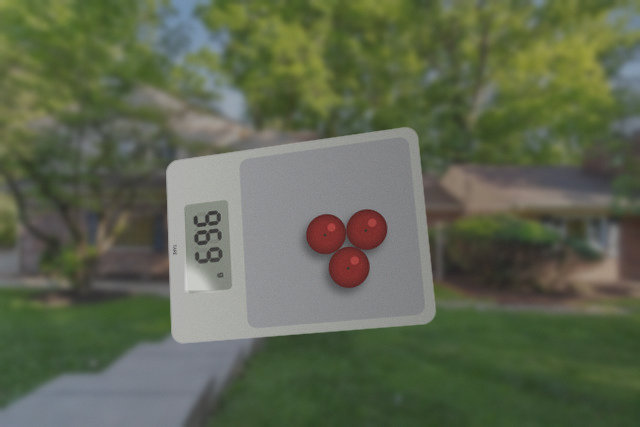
value=969 unit=g
